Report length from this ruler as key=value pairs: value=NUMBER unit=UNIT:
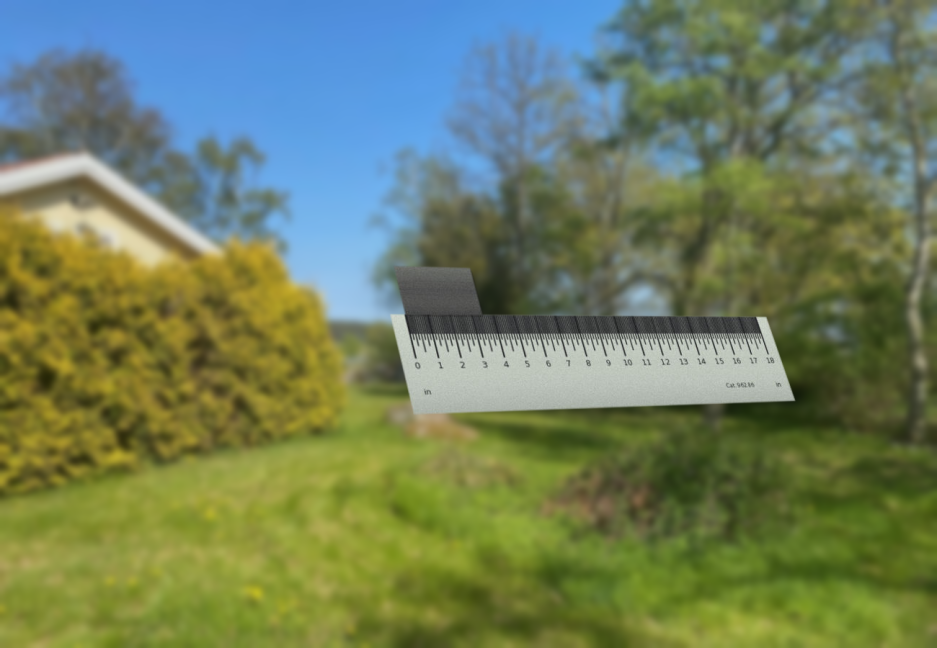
value=3.5 unit=in
